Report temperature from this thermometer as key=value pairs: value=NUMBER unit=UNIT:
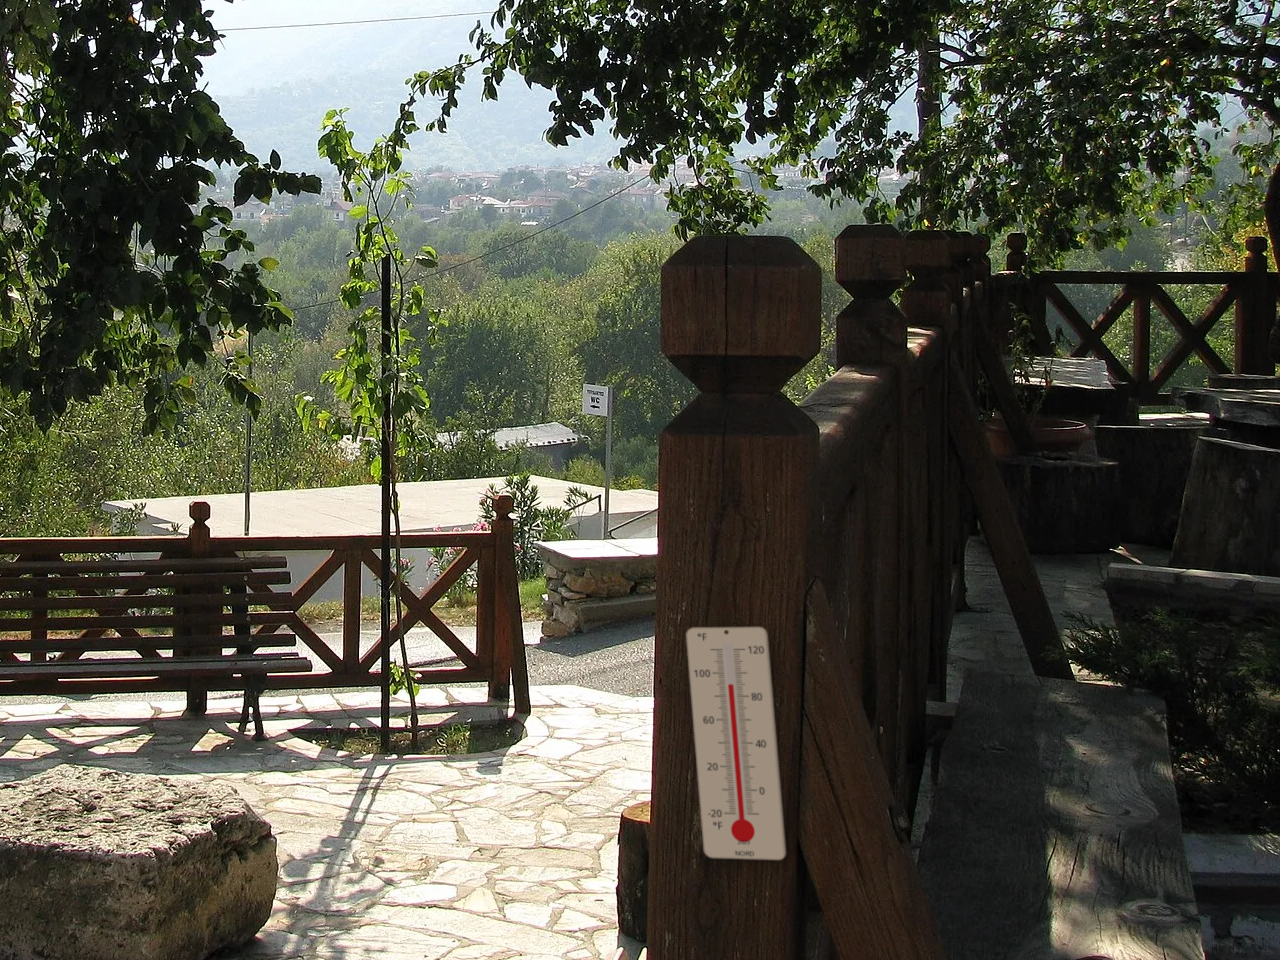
value=90 unit=°F
